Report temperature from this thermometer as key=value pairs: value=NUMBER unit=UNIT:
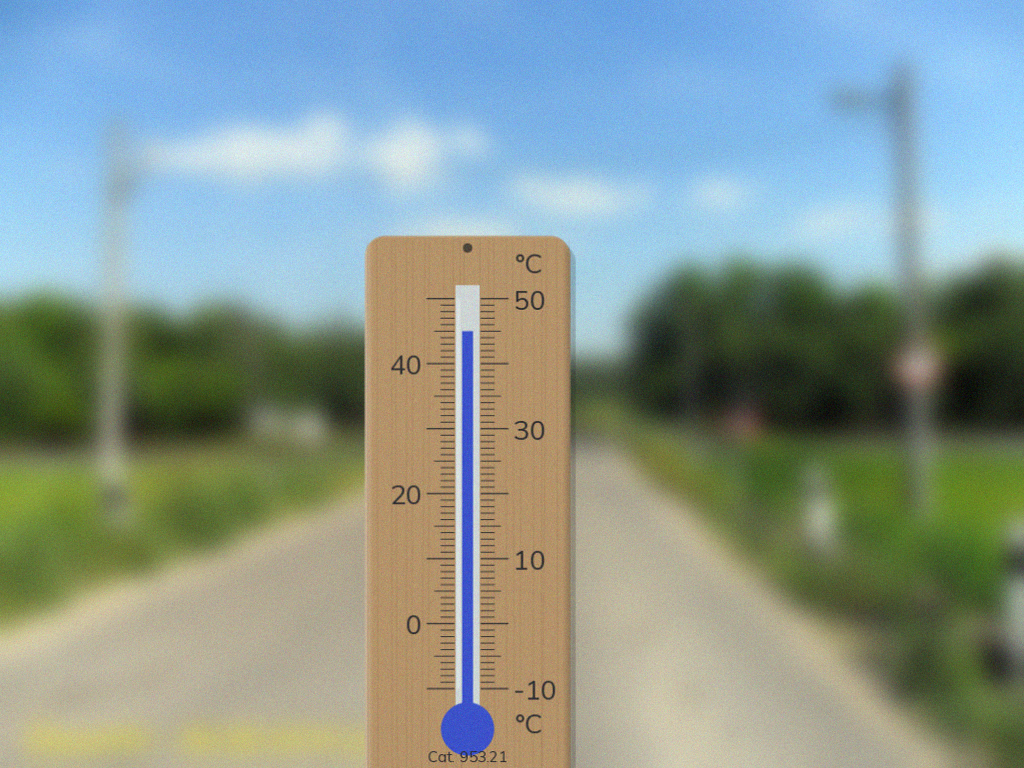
value=45 unit=°C
